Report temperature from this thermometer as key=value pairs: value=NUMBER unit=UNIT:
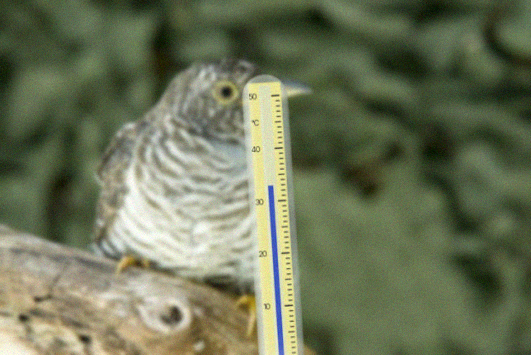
value=33 unit=°C
